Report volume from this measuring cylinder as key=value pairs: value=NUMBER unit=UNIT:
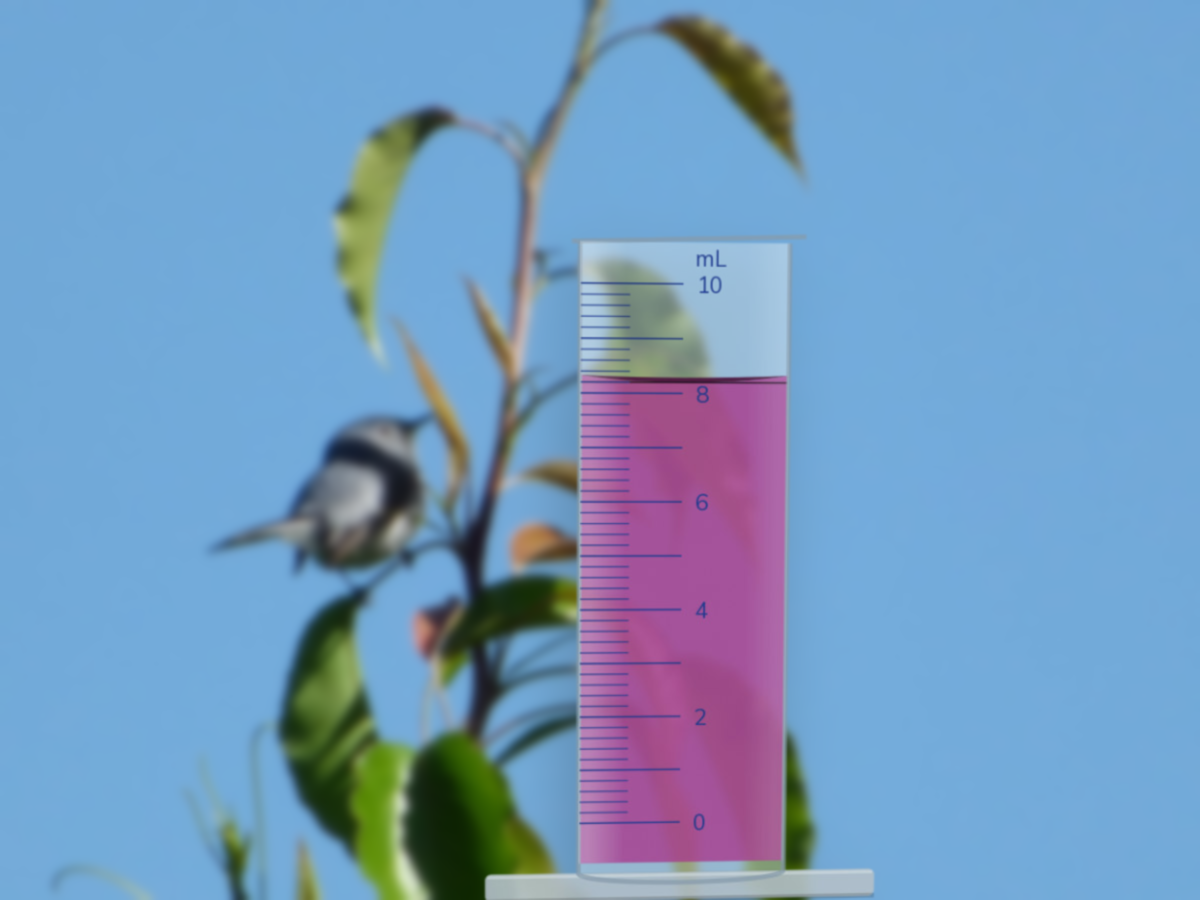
value=8.2 unit=mL
